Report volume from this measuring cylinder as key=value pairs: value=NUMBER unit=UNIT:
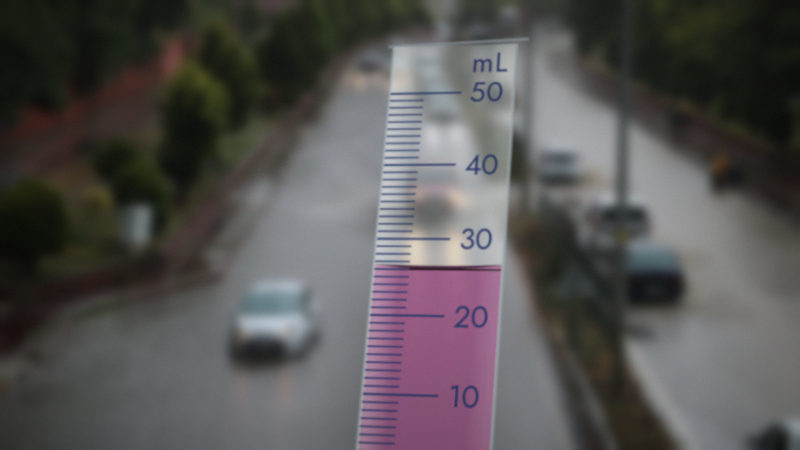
value=26 unit=mL
